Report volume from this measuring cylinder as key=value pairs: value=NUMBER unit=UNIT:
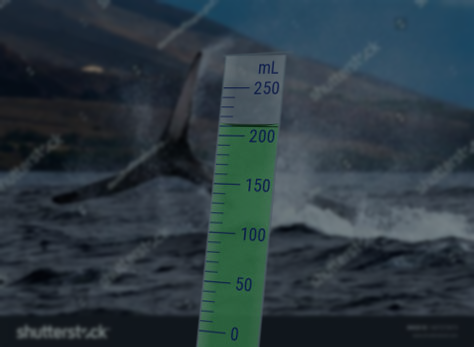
value=210 unit=mL
